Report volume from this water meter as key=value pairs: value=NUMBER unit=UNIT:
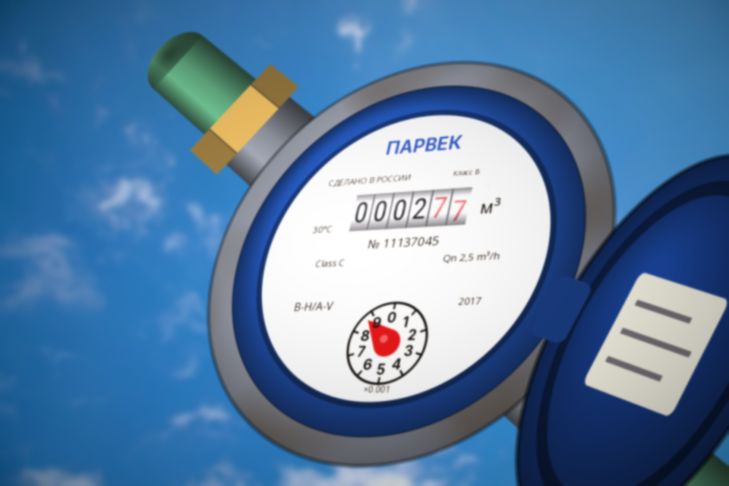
value=2.768 unit=m³
